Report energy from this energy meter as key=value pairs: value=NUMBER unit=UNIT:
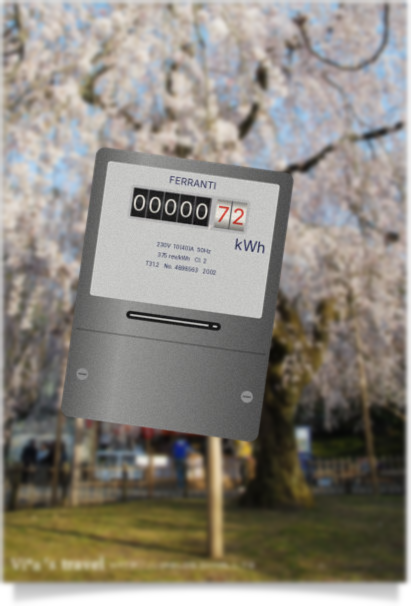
value=0.72 unit=kWh
